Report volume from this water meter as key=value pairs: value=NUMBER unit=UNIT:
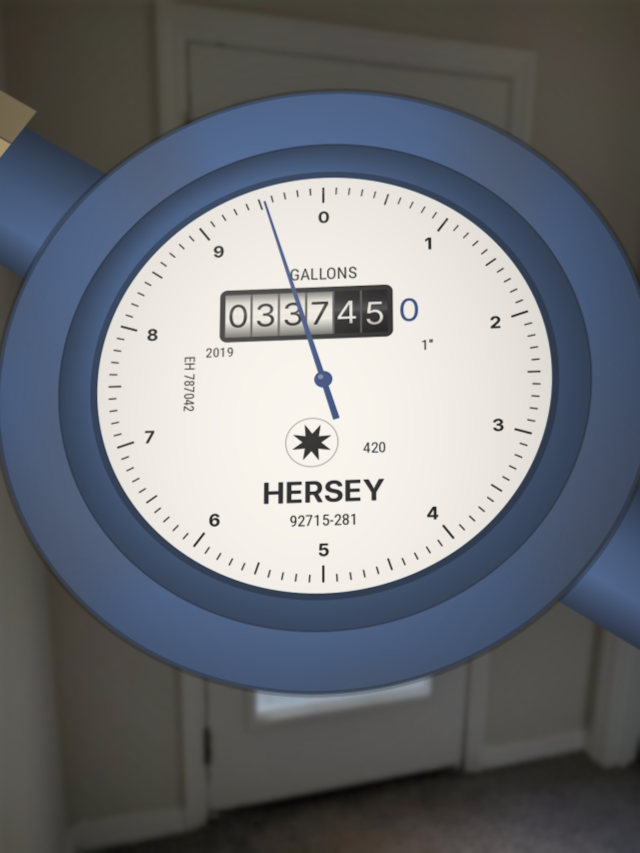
value=337449.5 unit=gal
